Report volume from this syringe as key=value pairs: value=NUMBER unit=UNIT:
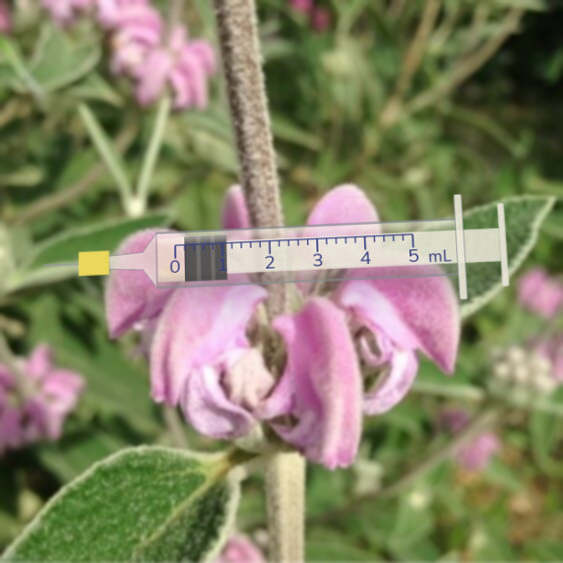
value=0.2 unit=mL
